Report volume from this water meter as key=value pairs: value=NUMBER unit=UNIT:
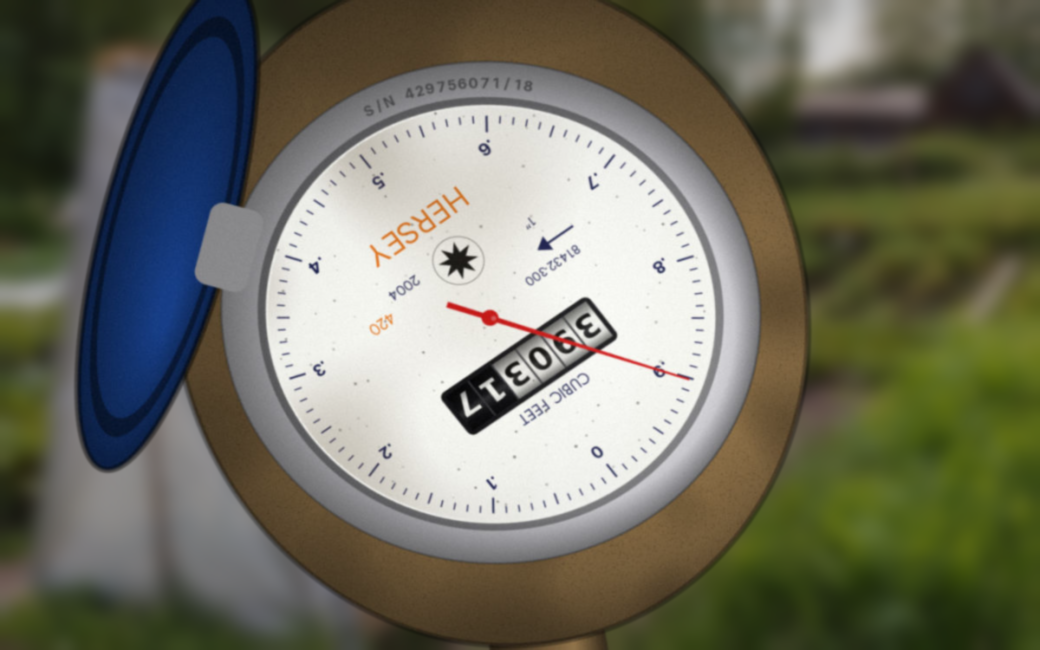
value=390316.90 unit=ft³
